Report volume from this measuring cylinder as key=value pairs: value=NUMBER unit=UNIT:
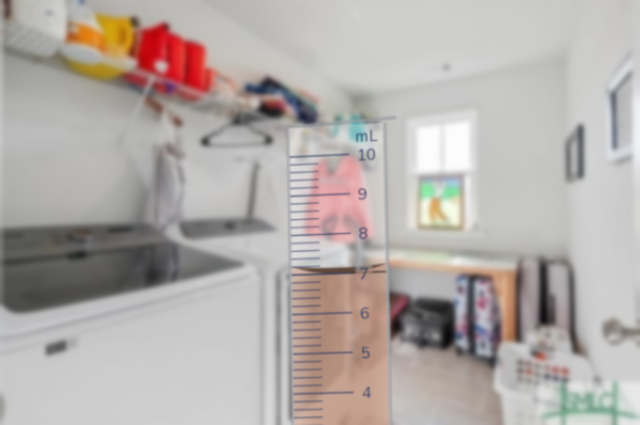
value=7 unit=mL
